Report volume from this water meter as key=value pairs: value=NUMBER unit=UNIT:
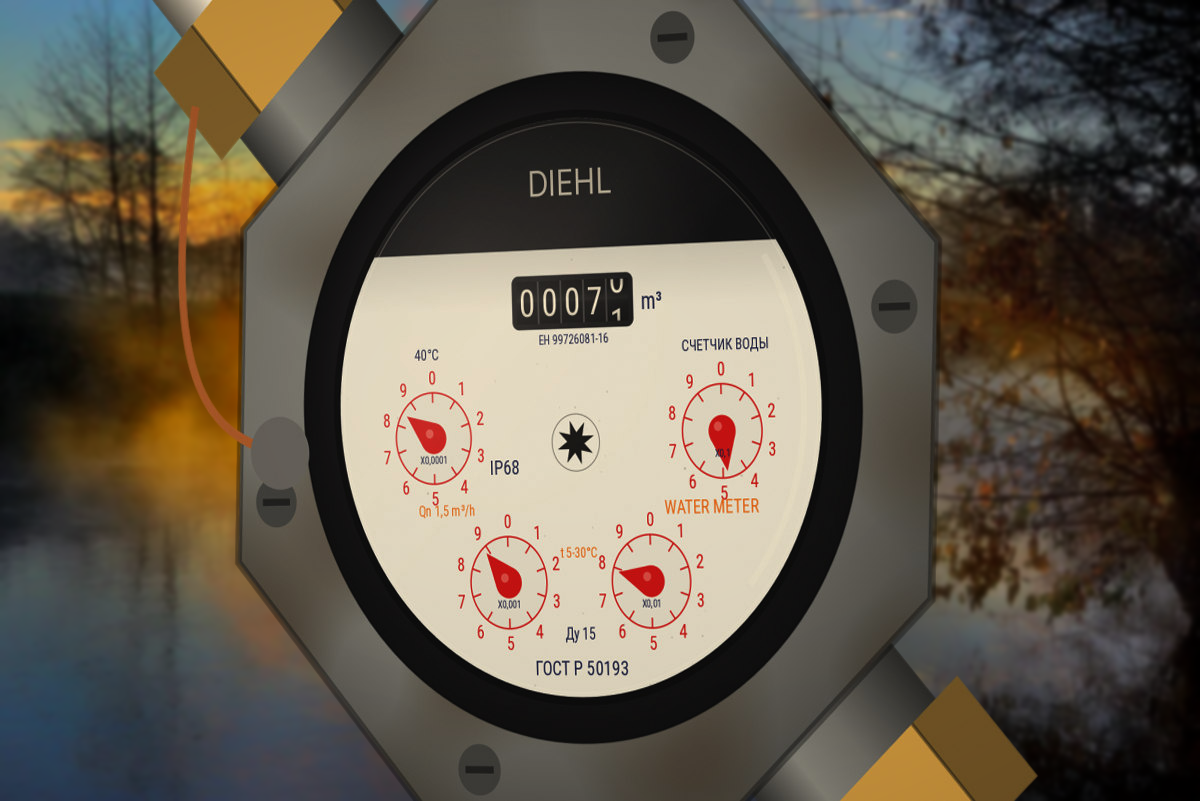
value=70.4788 unit=m³
